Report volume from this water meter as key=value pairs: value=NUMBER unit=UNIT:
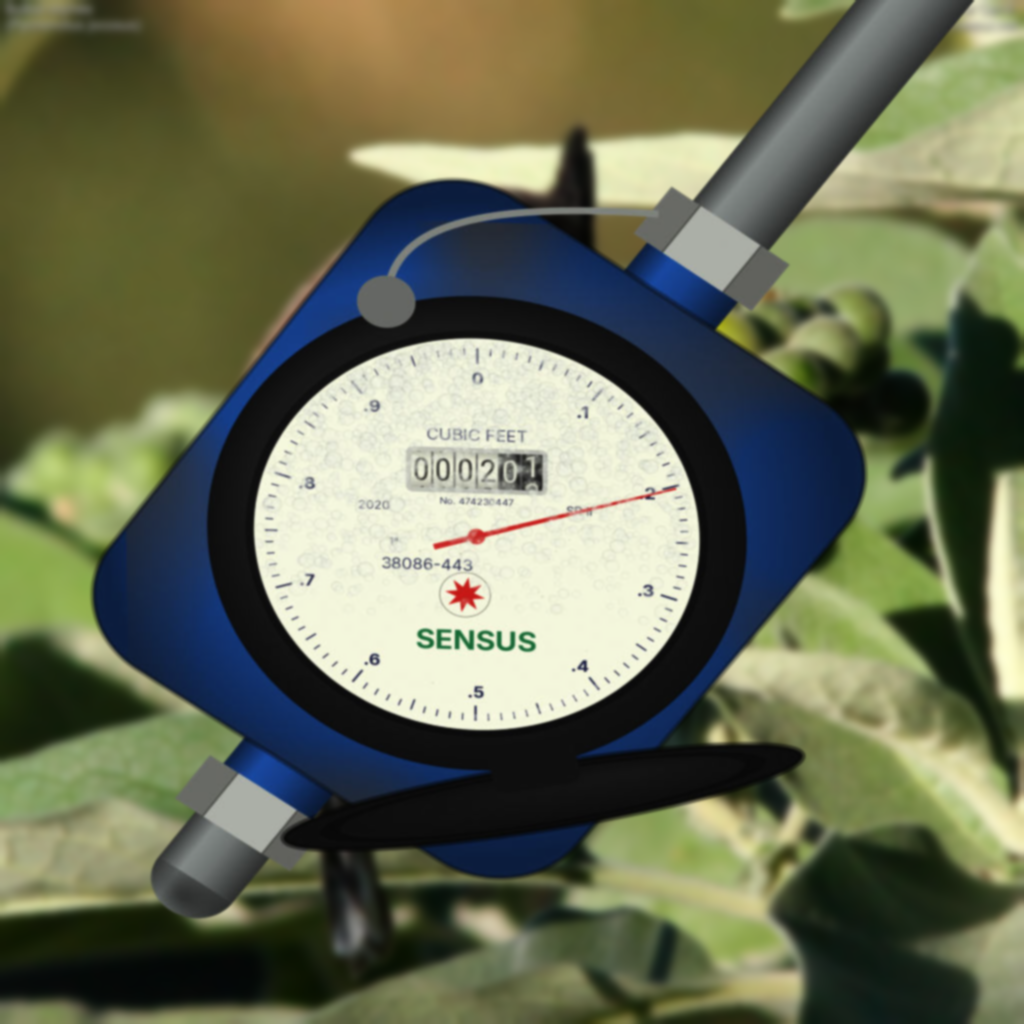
value=201.20 unit=ft³
